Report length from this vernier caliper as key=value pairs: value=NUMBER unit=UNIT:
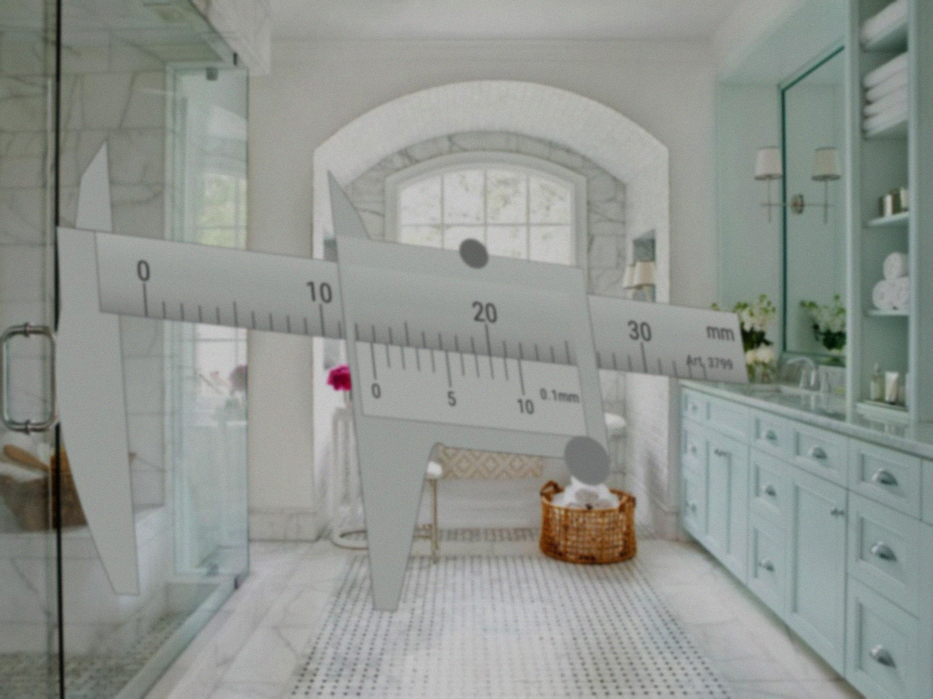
value=12.8 unit=mm
